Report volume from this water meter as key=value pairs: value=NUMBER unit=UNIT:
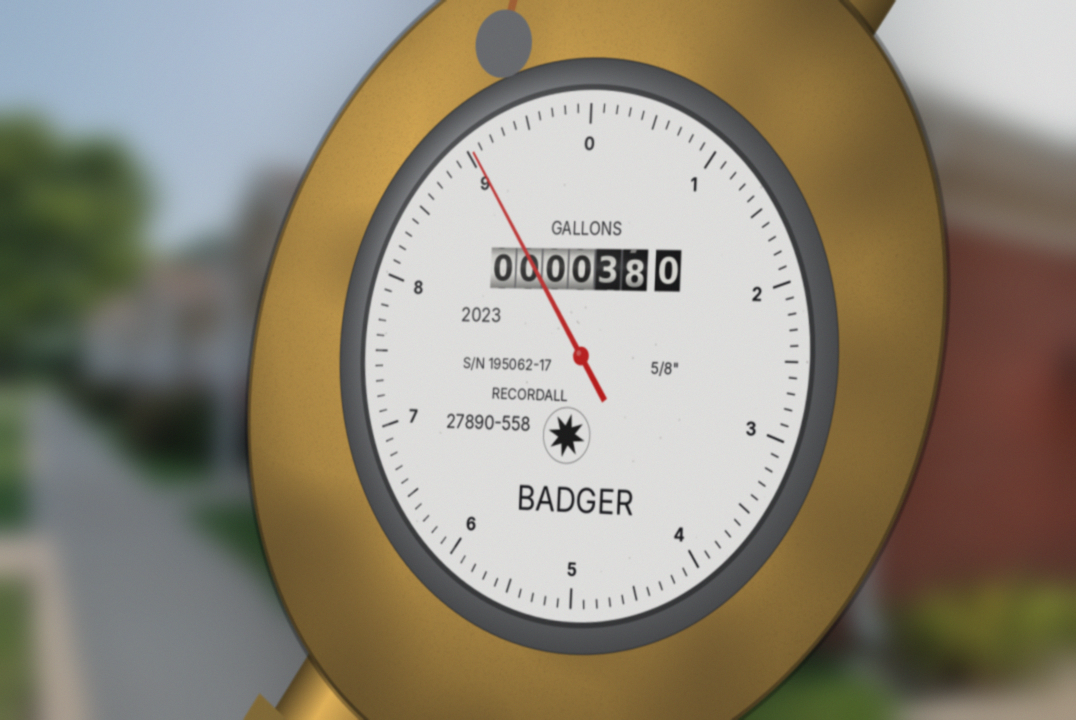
value=379.0 unit=gal
